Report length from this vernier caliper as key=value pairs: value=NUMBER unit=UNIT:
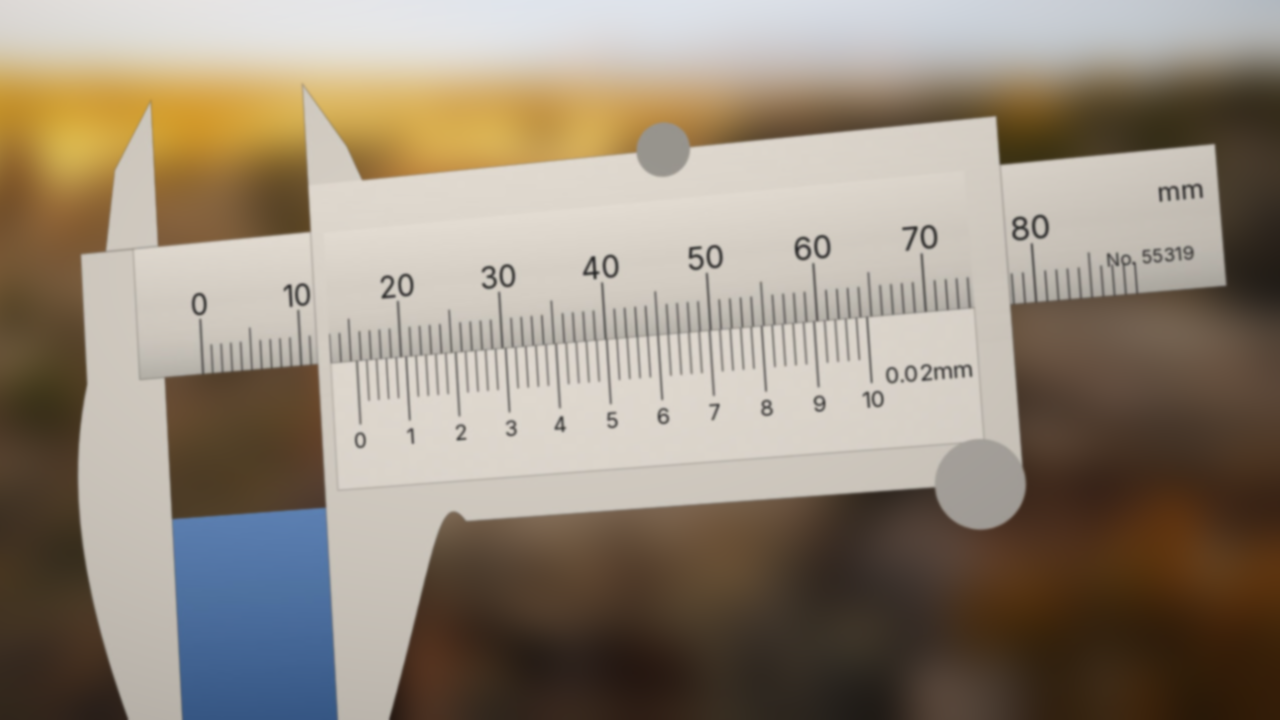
value=15.6 unit=mm
